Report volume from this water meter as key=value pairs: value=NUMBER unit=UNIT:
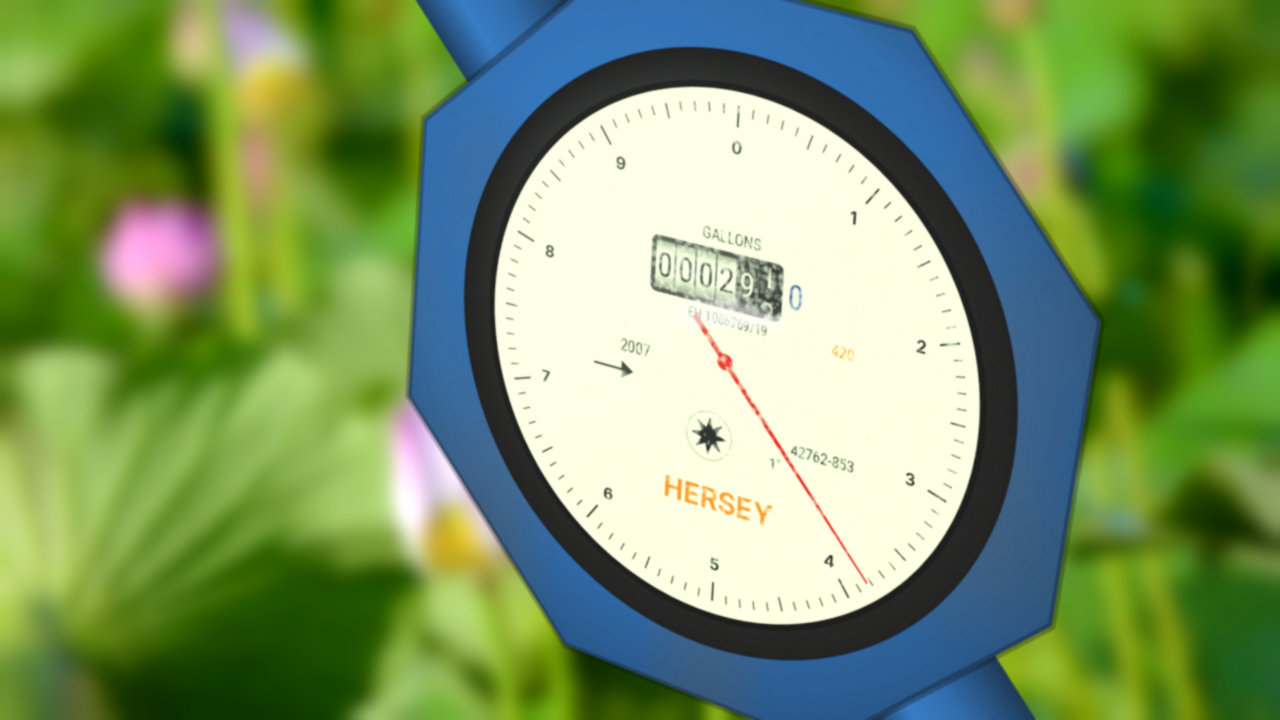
value=2913.8 unit=gal
